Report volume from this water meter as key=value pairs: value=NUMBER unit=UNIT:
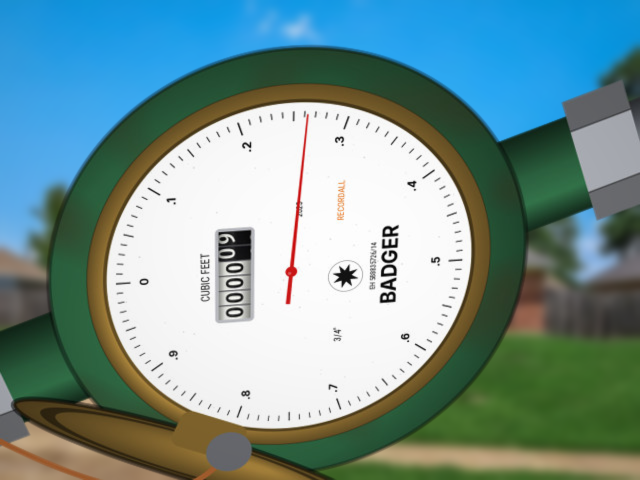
value=9.26 unit=ft³
